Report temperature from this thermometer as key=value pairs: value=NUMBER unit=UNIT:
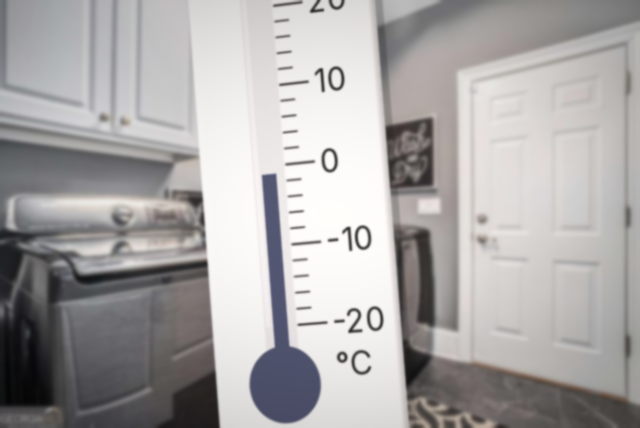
value=-1 unit=°C
